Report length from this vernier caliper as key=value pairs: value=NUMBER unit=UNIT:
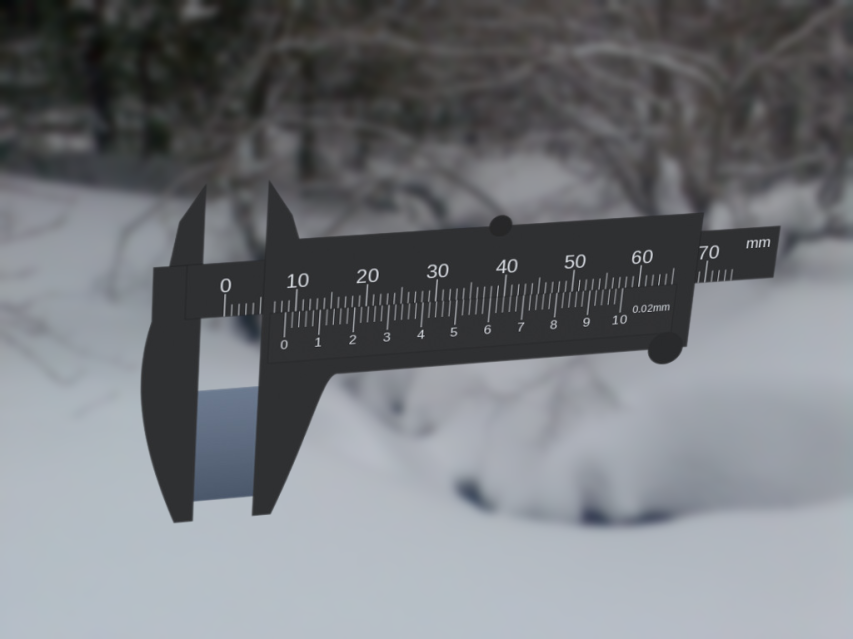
value=8.6 unit=mm
